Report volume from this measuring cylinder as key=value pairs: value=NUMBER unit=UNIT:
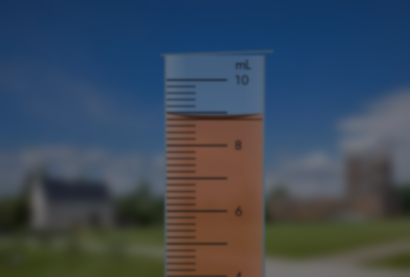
value=8.8 unit=mL
